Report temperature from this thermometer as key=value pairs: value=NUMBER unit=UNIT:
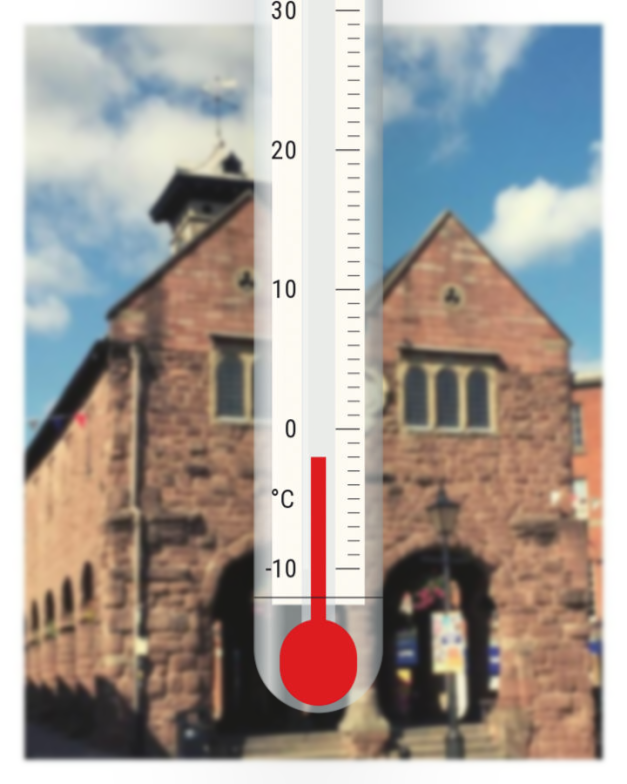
value=-2 unit=°C
